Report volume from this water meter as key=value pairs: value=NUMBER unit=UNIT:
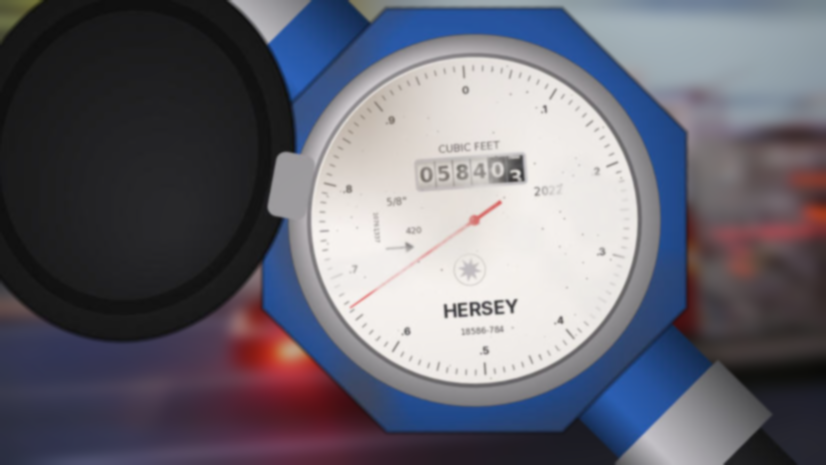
value=58402.66 unit=ft³
